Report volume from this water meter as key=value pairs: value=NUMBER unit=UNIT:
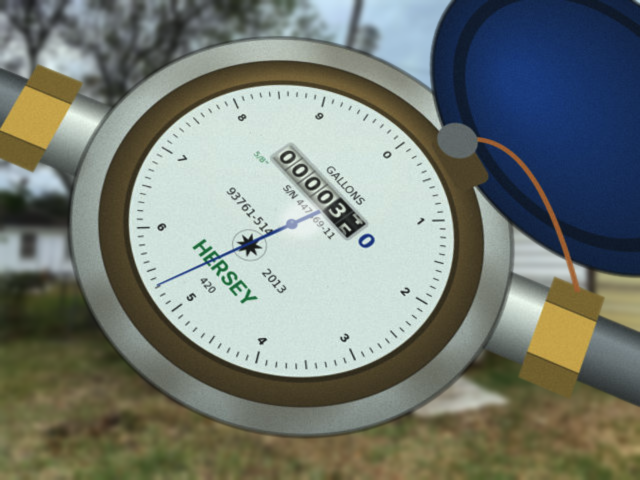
value=345.3 unit=gal
